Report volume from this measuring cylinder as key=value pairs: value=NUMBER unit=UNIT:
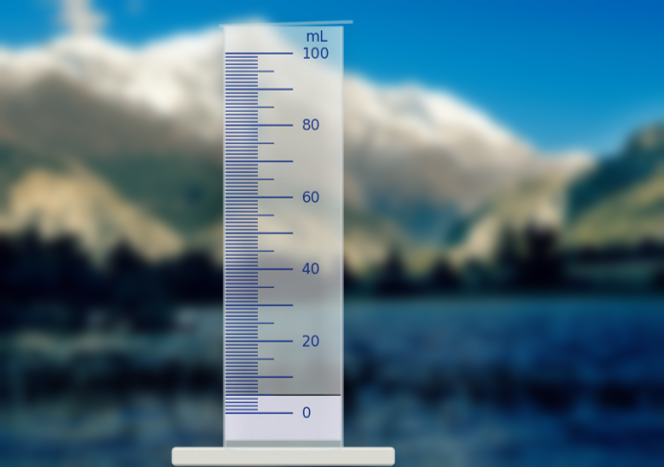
value=5 unit=mL
